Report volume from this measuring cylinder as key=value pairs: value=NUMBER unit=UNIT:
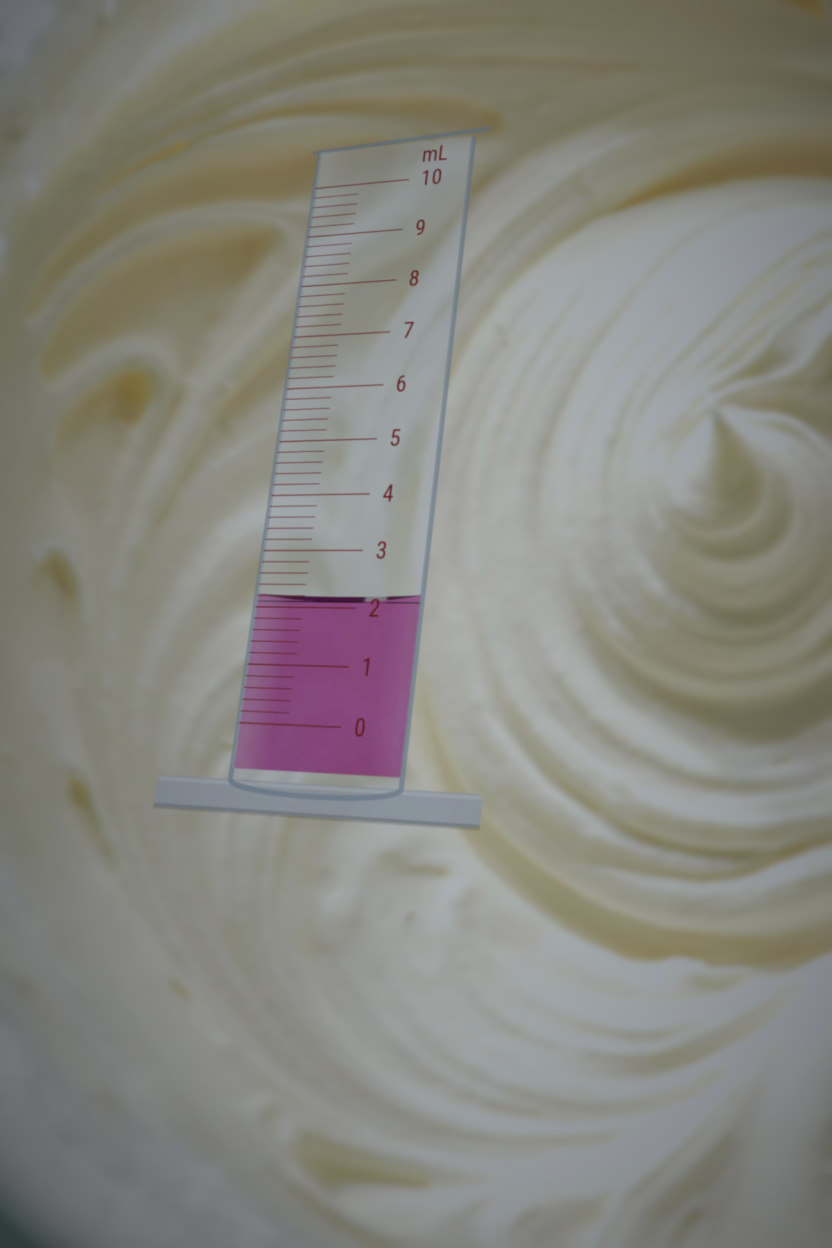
value=2.1 unit=mL
